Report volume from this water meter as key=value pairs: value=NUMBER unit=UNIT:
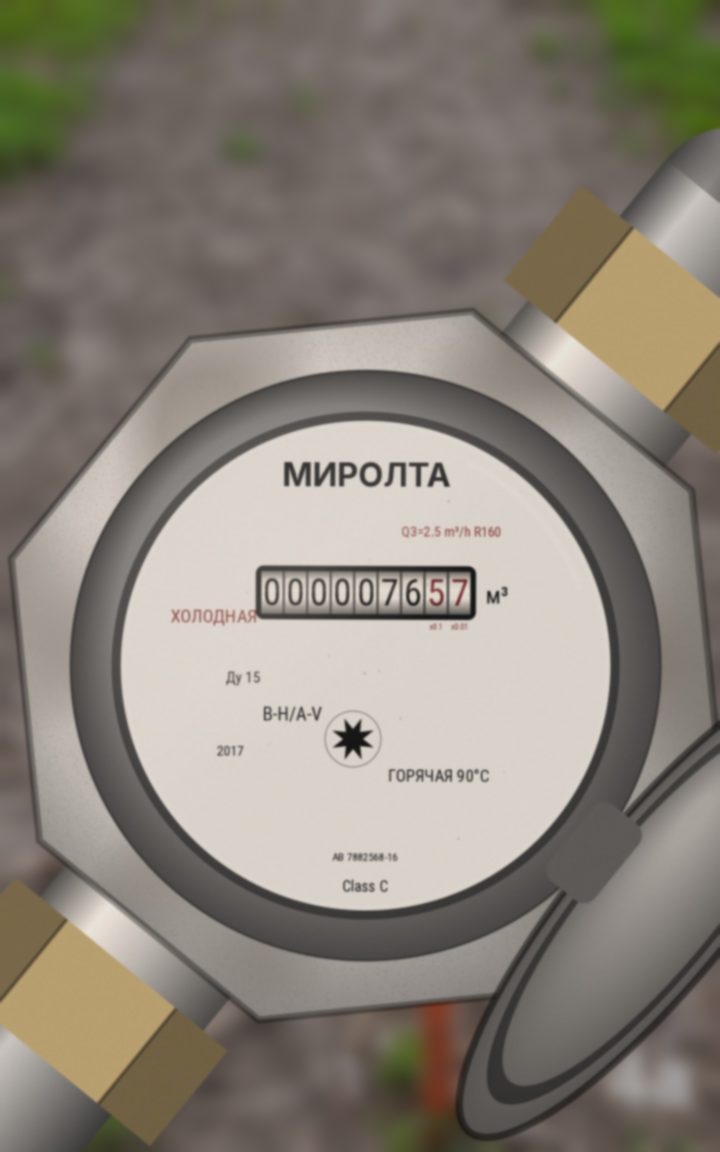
value=76.57 unit=m³
